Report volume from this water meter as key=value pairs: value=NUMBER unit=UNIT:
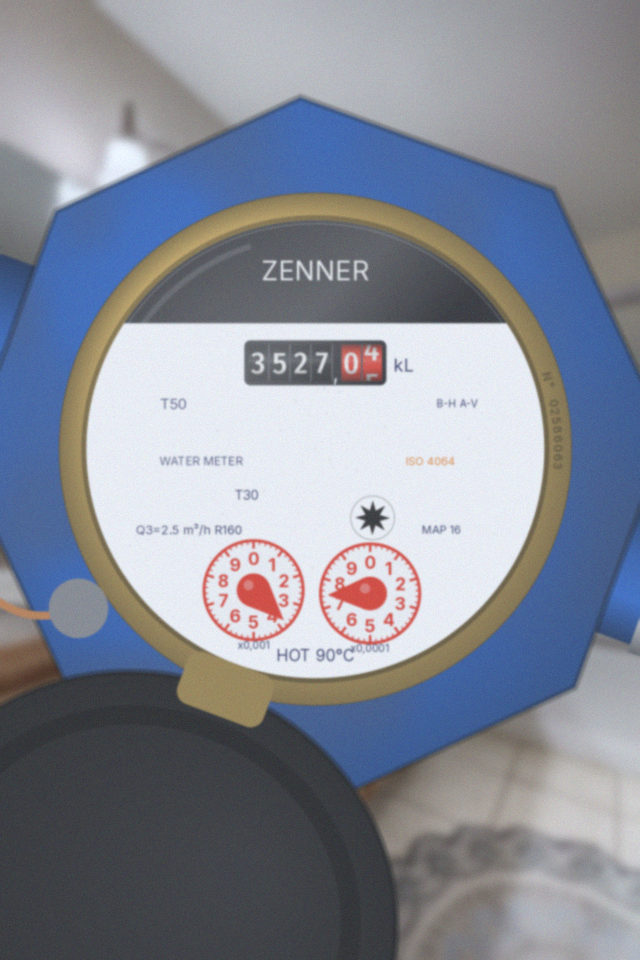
value=3527.0437 unit=kL
